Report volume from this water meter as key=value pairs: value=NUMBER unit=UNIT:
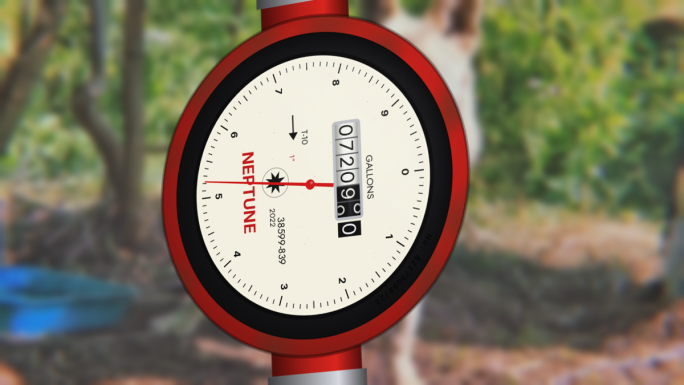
value=720985.2 unit=gal
